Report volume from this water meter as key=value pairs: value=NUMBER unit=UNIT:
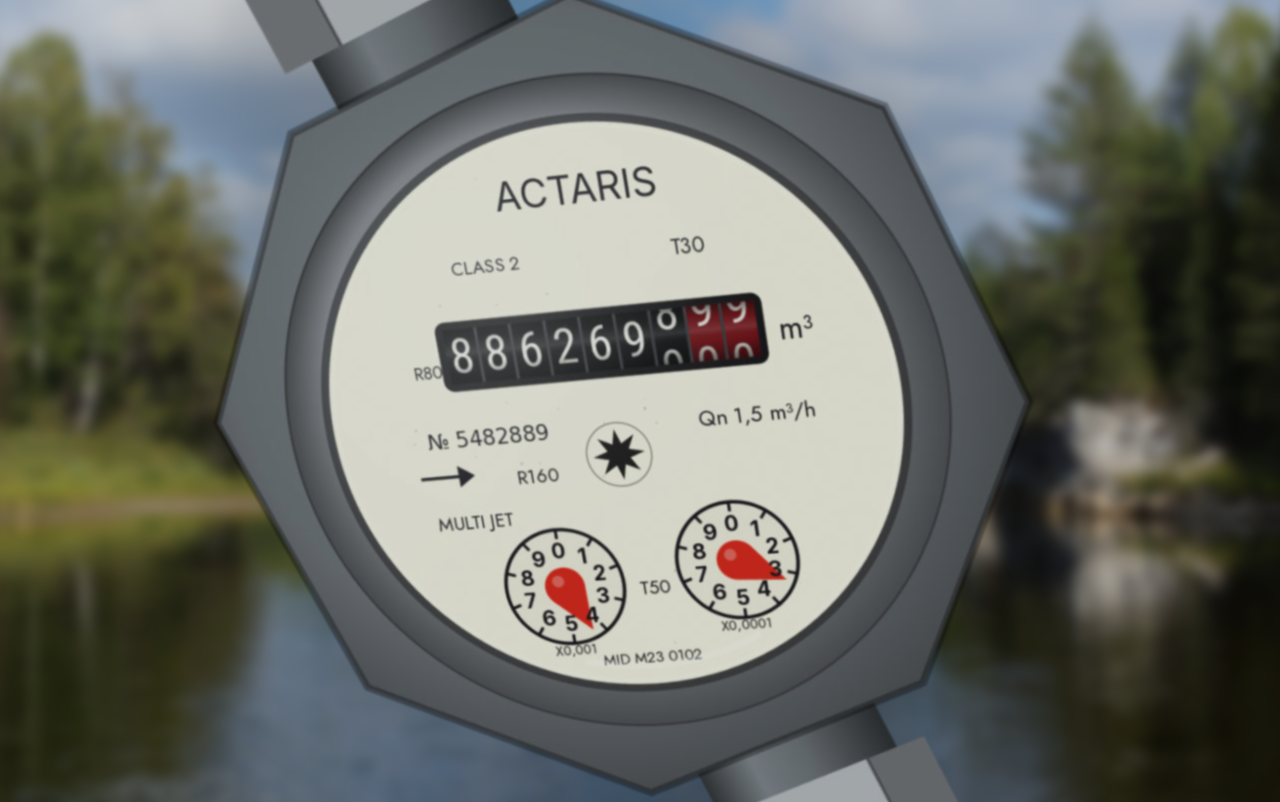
value=8862698.9943 unit=m³
